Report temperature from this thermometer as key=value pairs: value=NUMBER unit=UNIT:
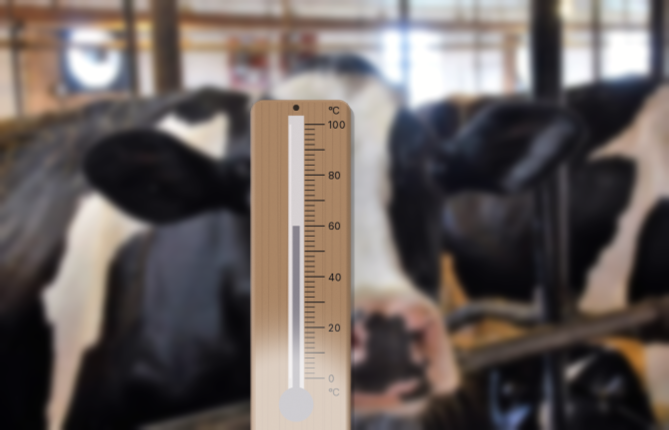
value=60 unit=°C
